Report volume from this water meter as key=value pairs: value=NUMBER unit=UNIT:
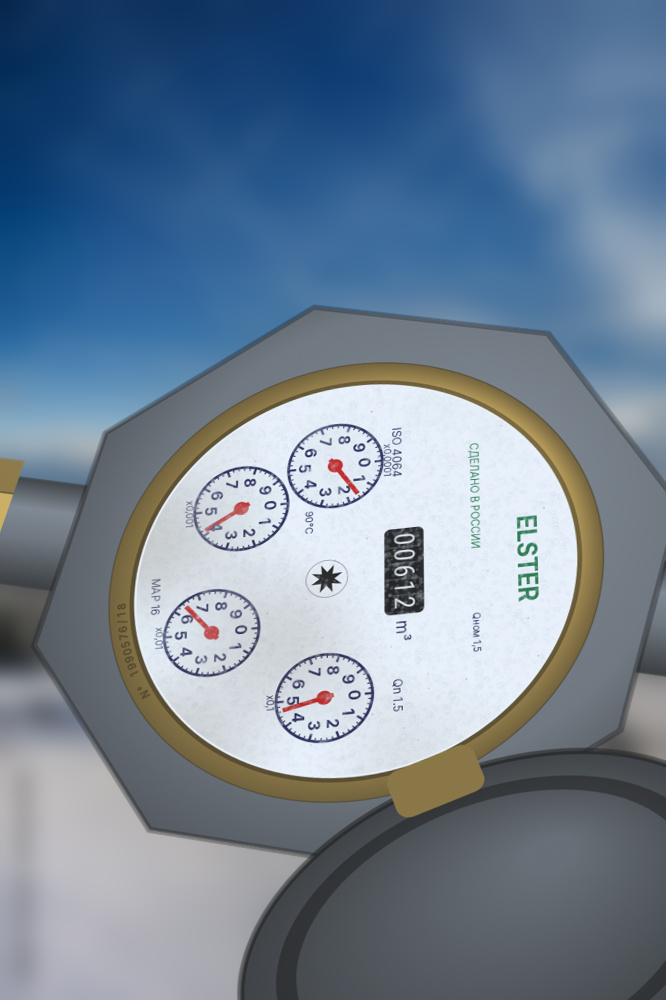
value=612.4641 unit=m³
